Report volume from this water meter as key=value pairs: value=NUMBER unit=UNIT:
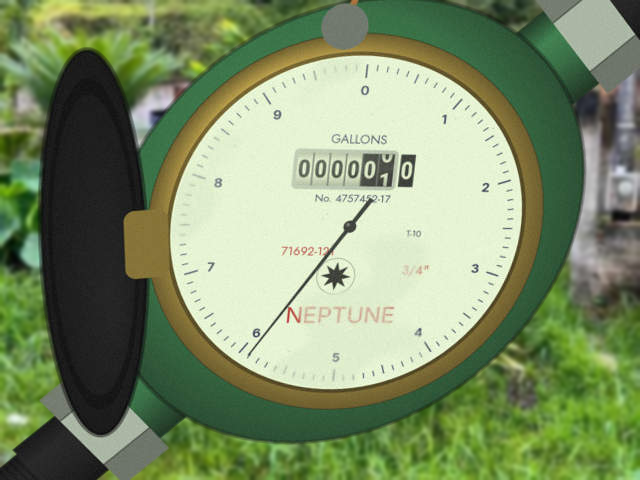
value=5.9 unit=gal
